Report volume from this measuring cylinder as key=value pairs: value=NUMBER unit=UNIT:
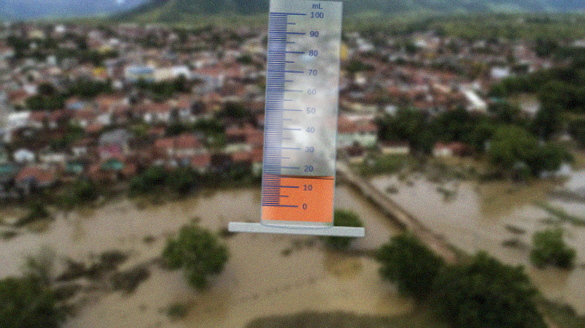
value=15 unit=mL
